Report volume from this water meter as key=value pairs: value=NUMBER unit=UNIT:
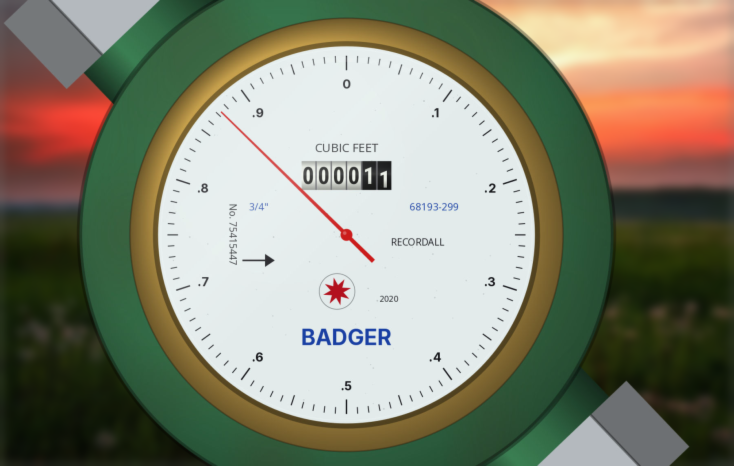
value=10.87 unit=ft³
